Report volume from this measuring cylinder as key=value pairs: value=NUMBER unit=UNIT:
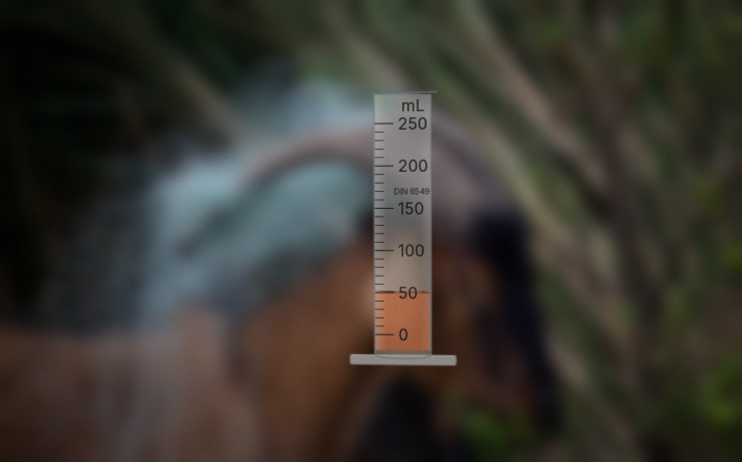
value=50 unit=mL
